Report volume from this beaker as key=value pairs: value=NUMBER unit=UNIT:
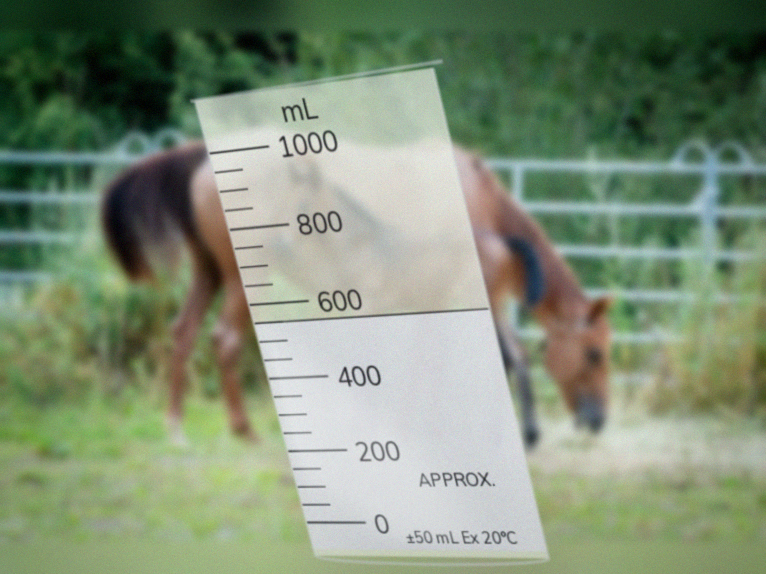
value=550 unit=mL
